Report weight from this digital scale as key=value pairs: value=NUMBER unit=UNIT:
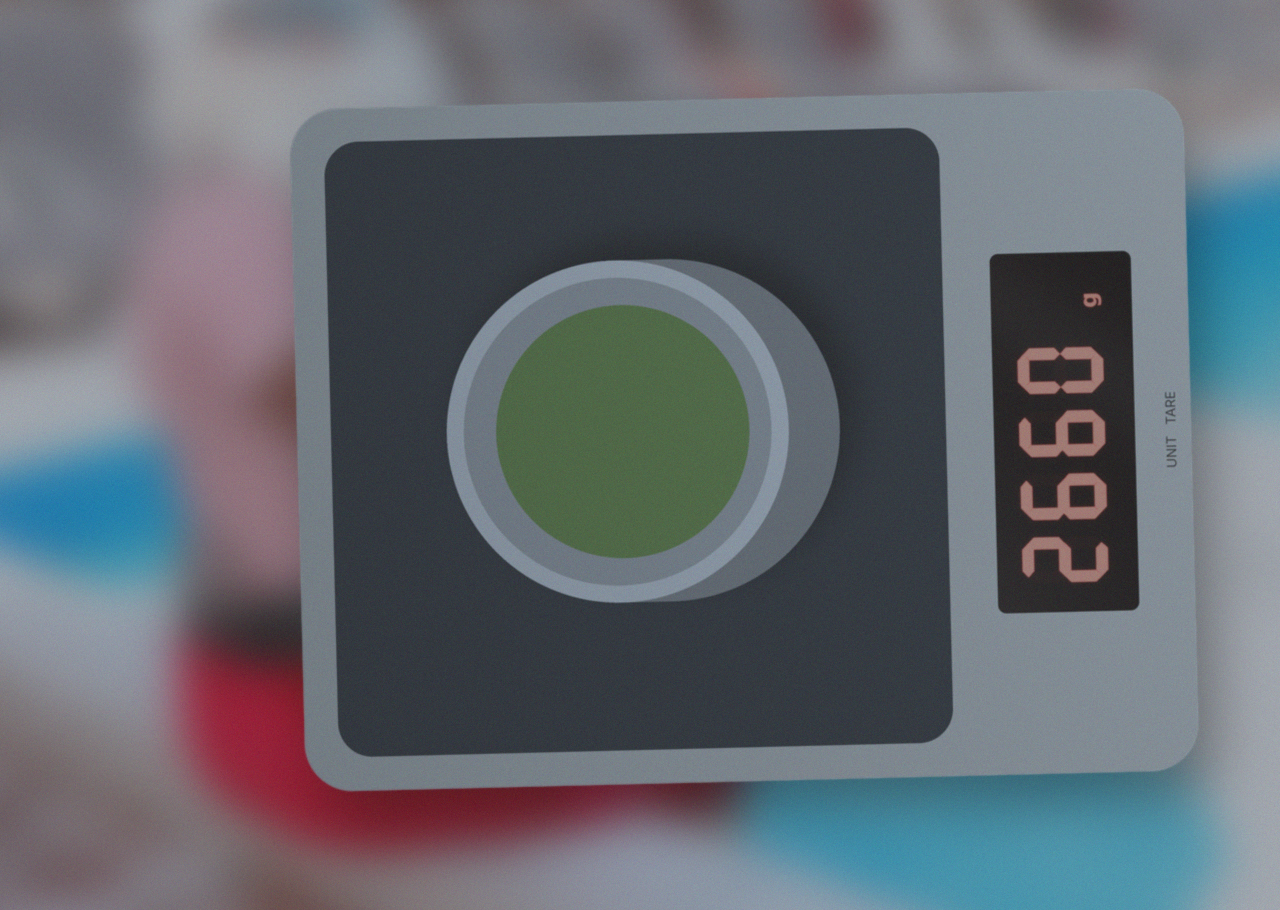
value=2660 unit=g
